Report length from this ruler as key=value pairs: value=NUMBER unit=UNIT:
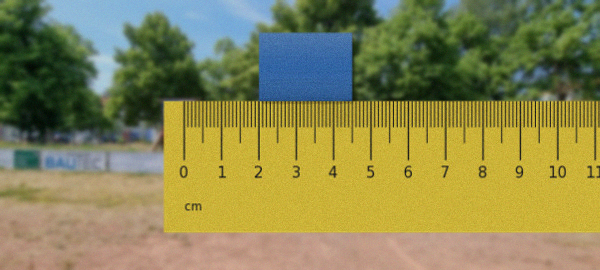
value=2.5 unit=cm
